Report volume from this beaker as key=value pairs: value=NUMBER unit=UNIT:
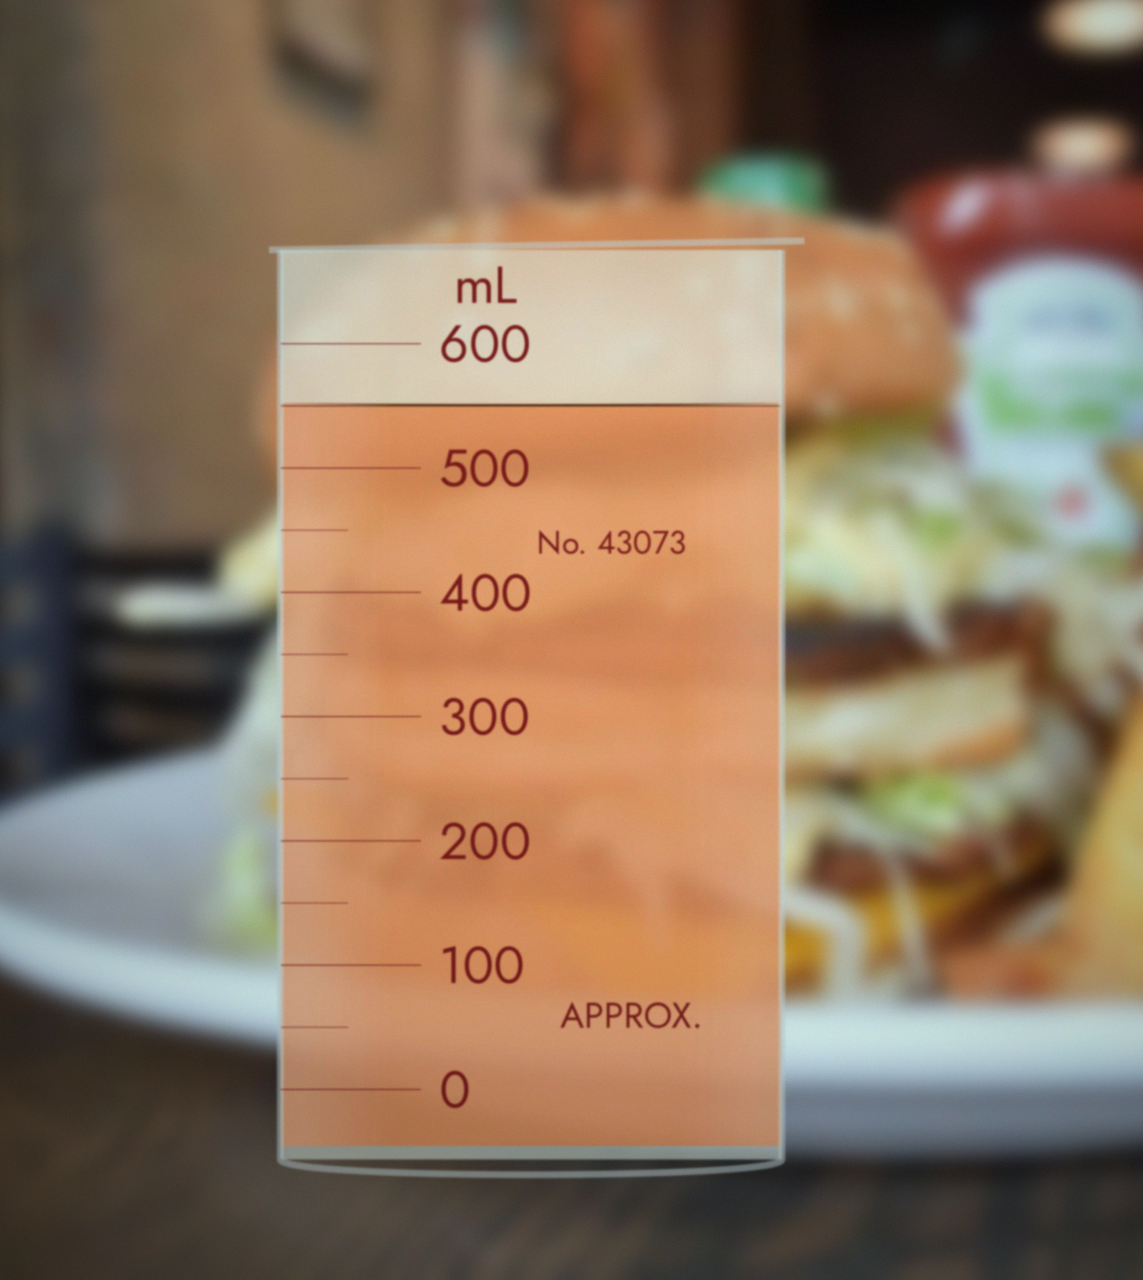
value=550 unit=mL
